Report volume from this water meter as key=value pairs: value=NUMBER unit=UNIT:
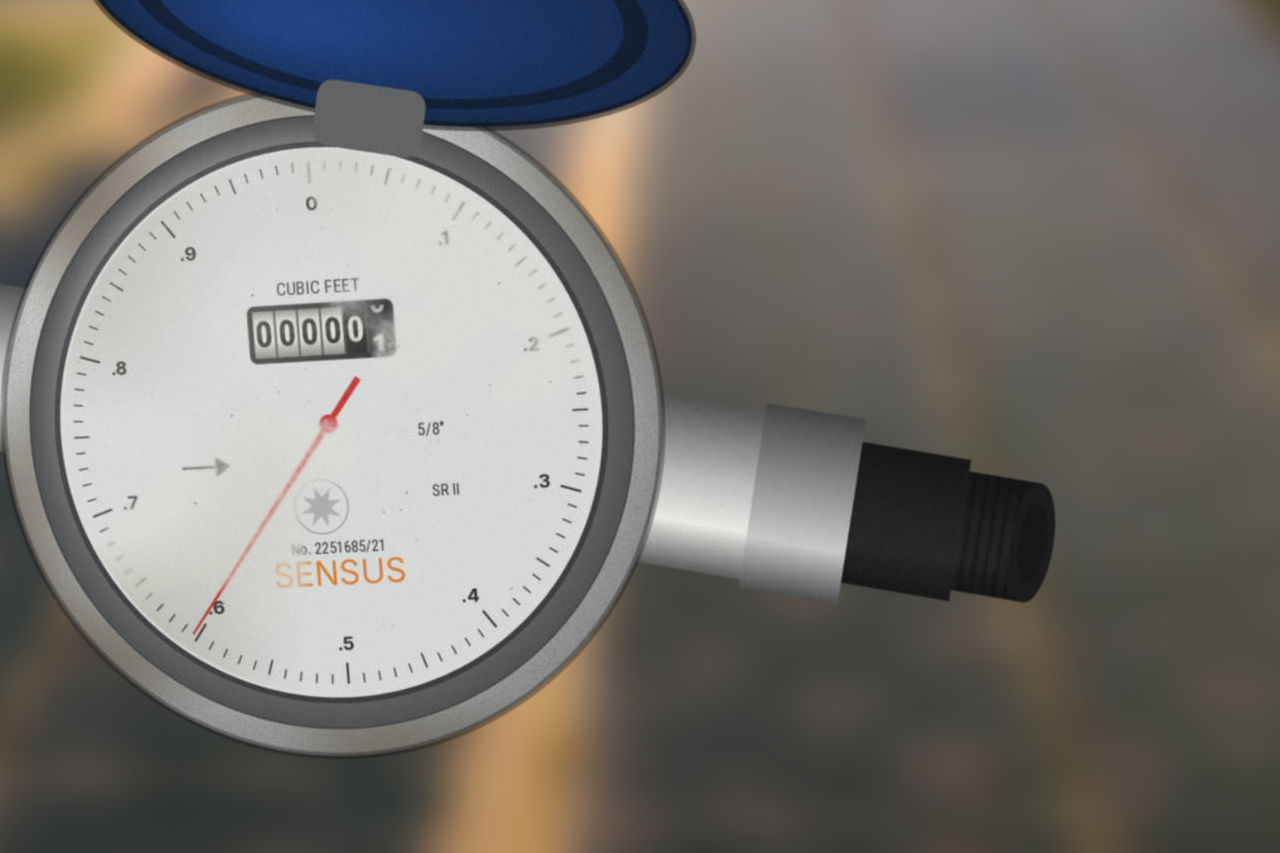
value=0.60 unit=ft³
